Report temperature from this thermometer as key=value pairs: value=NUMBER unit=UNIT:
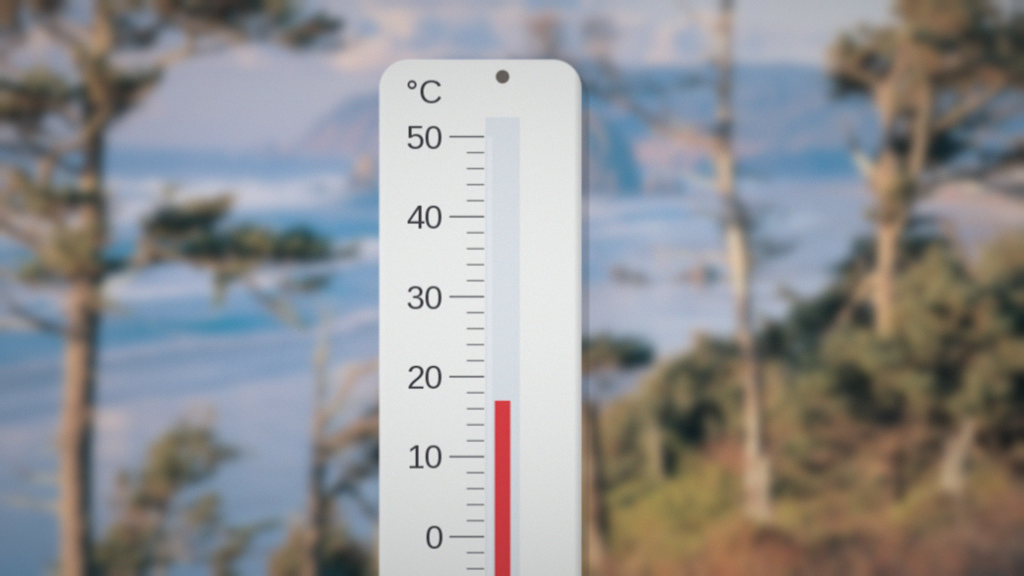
value=17 unit=°C
